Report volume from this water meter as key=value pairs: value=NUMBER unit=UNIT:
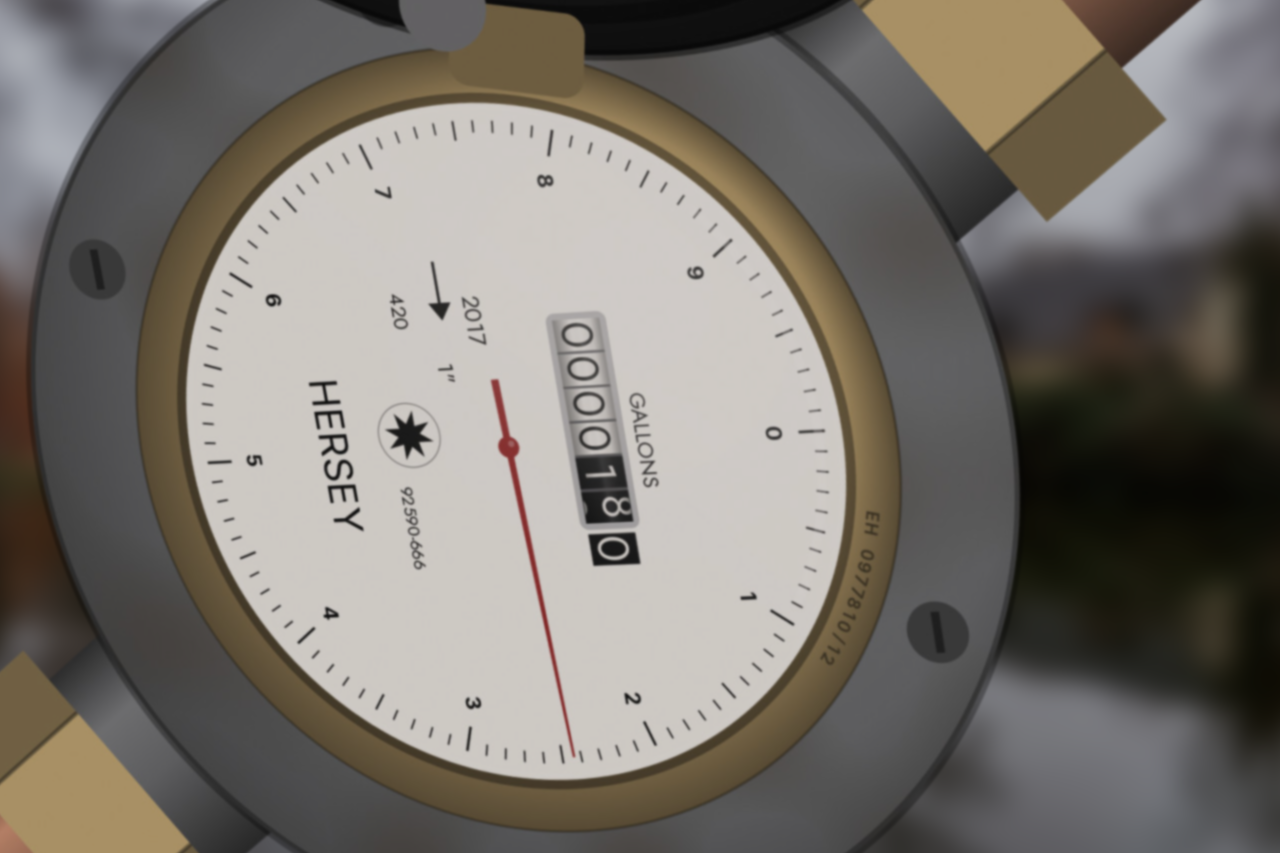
value=182.4 unit=gal
